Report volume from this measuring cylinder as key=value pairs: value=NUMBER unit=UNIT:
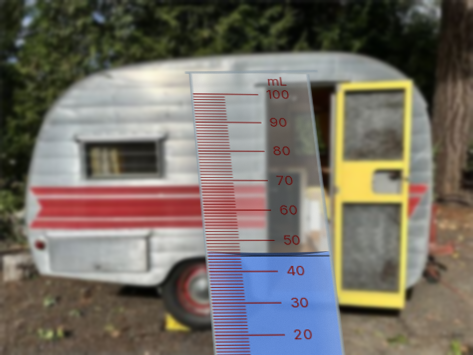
value=45 unit=mL
